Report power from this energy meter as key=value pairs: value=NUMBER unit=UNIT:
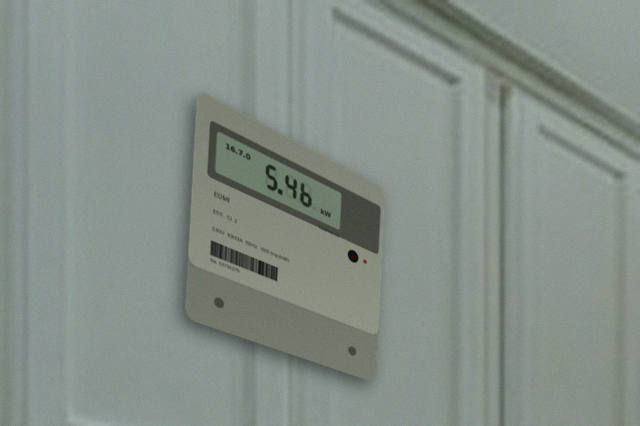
value=5.46 unit=kW
